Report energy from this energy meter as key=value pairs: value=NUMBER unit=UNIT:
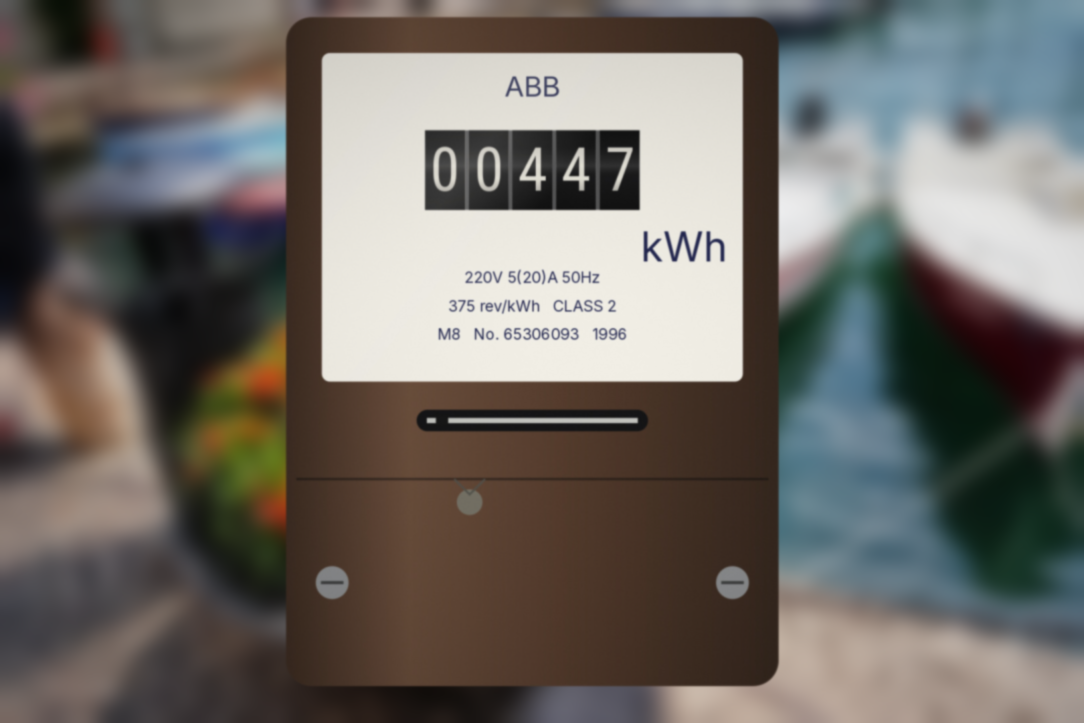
value=447 unit=kWh
